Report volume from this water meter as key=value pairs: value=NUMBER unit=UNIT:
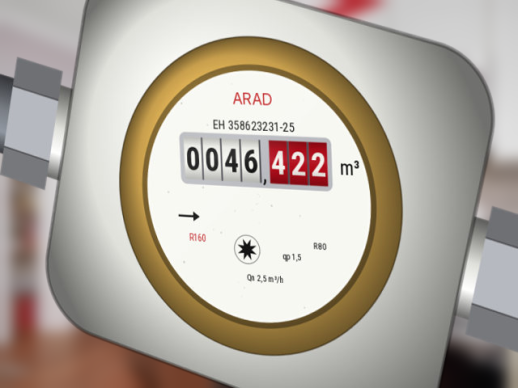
value=46.422 unit=m³
